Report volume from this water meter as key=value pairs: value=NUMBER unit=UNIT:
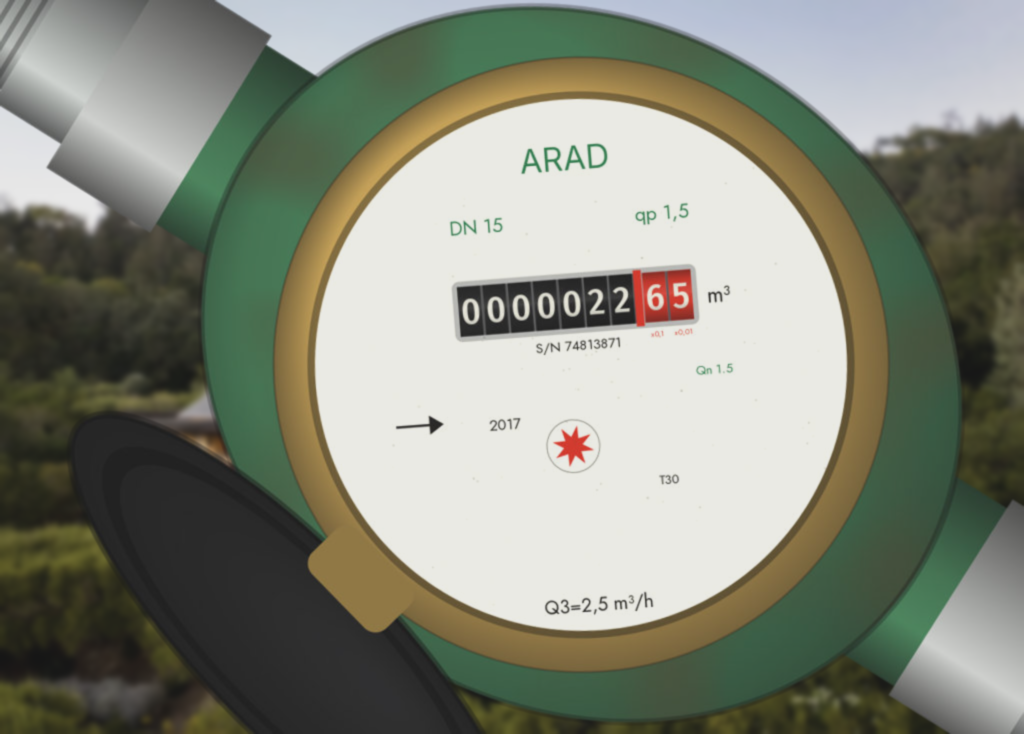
value=22.65 unit=m³
